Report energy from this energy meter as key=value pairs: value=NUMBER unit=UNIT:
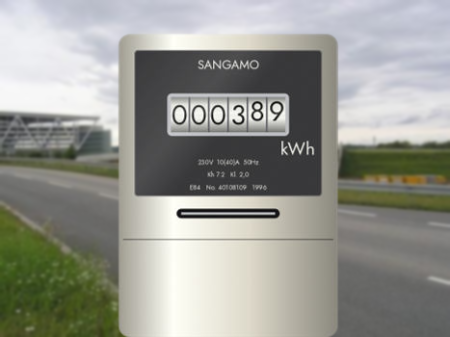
value=389 unit=kWh
